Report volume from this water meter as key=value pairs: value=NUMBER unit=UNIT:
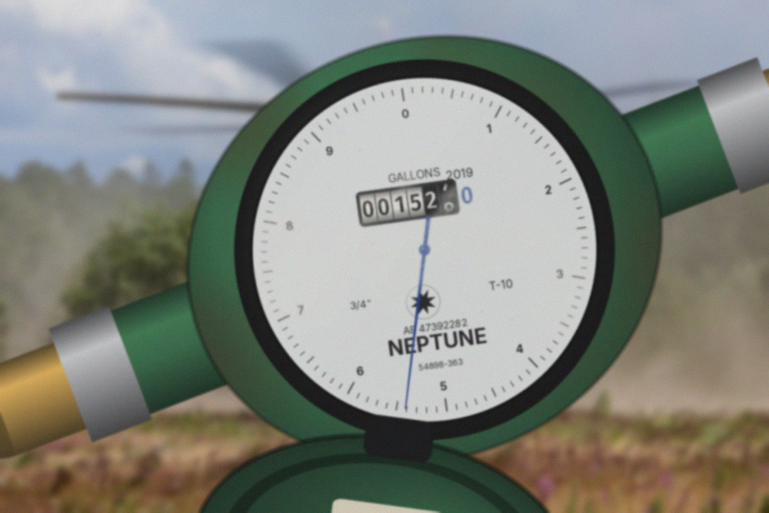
value=15275.4 unit=gal
